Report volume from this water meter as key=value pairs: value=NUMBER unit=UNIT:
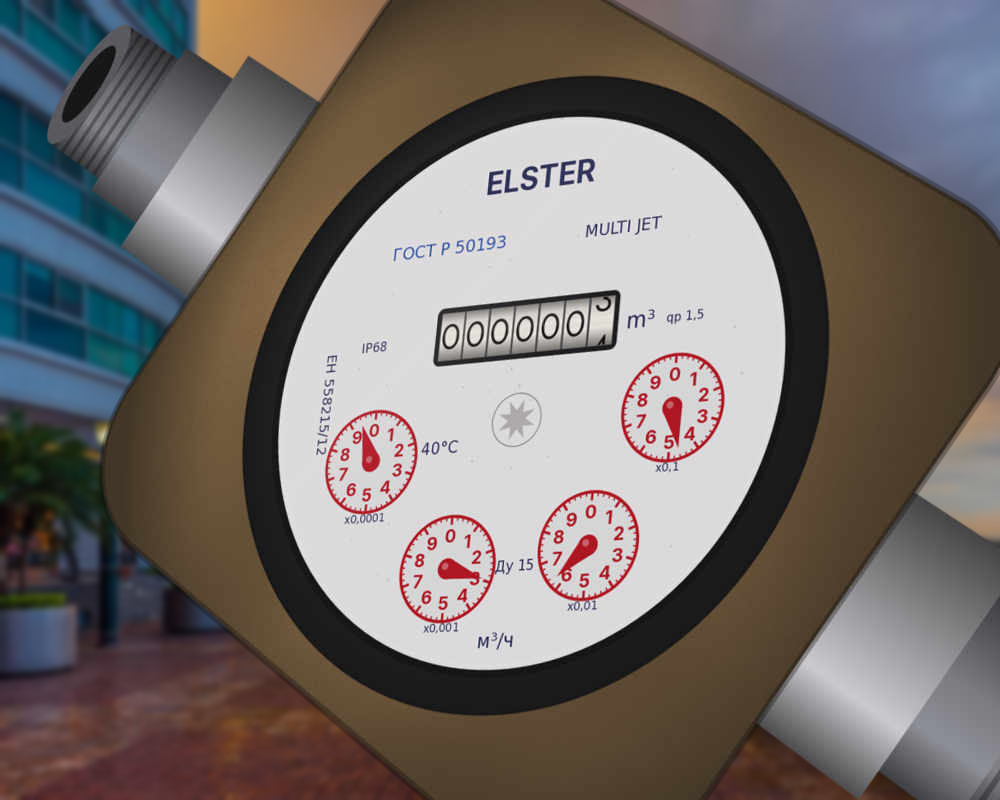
value=3.4629 unit=m³
